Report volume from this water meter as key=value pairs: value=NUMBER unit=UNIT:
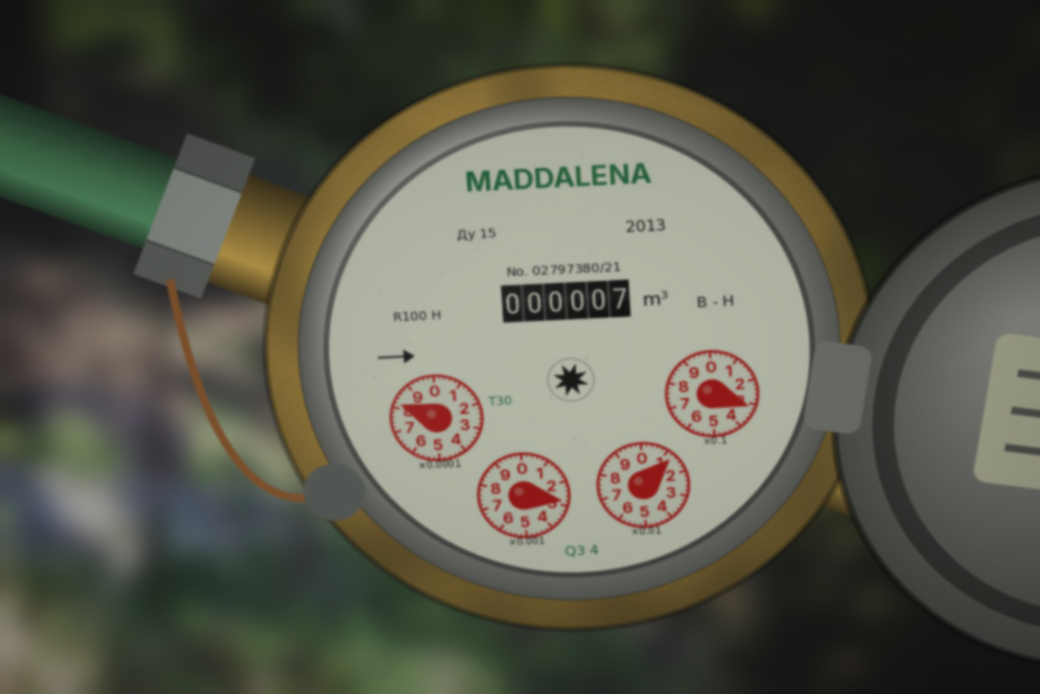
value=7.3128 unit=m³
